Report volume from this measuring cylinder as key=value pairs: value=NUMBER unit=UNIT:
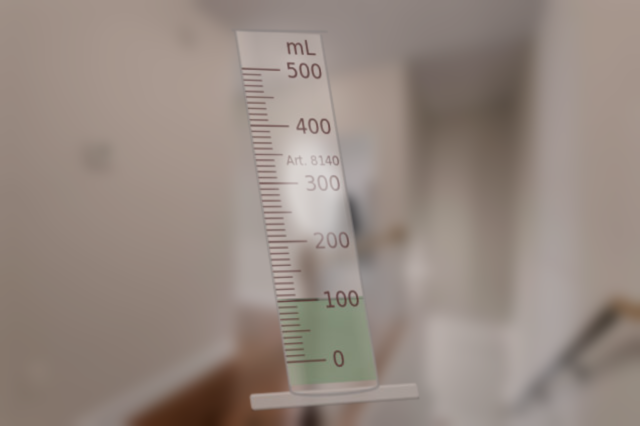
value=100 unit=mL
